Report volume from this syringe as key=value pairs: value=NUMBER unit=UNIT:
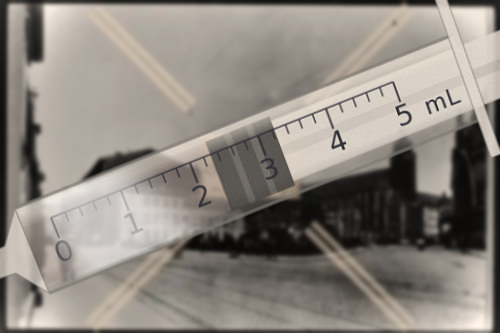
value=2.3 unit=mL
